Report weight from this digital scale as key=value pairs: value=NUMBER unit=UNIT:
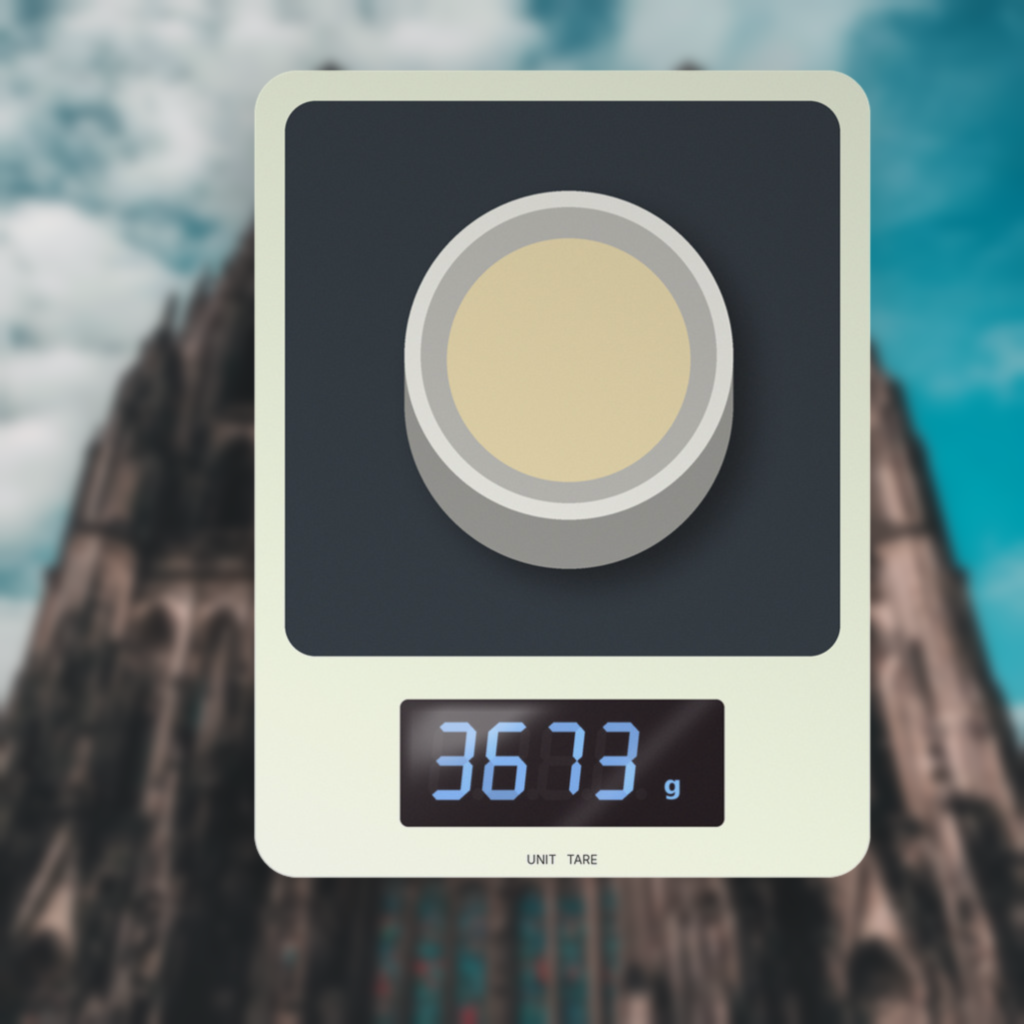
value=3673 unit=g
